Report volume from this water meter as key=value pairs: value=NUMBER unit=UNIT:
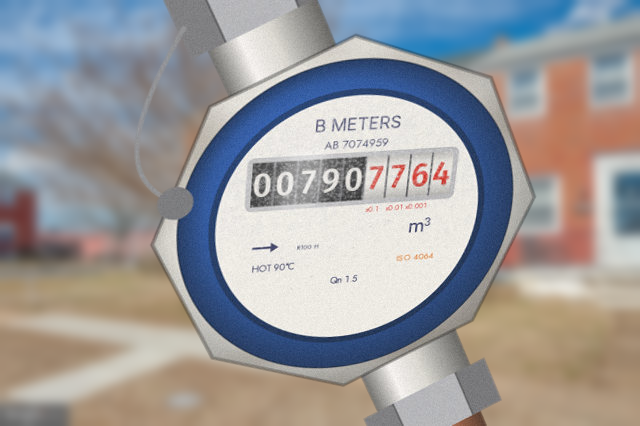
value=790.7764 unit=m³
